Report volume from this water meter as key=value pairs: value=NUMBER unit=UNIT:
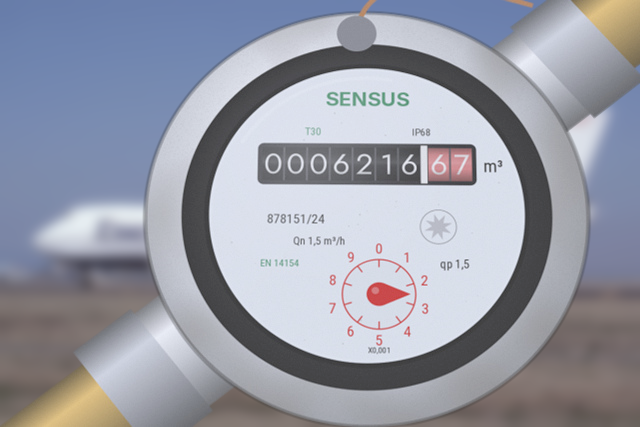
value=6216.672 unit=m³
